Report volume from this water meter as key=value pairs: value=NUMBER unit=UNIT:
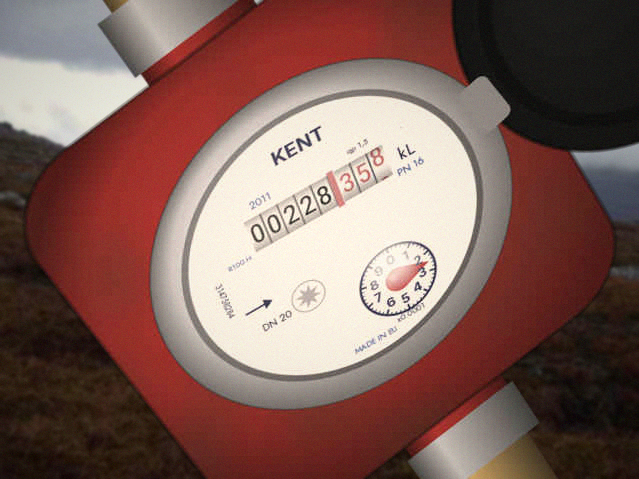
value=228.3582 unit=kL
